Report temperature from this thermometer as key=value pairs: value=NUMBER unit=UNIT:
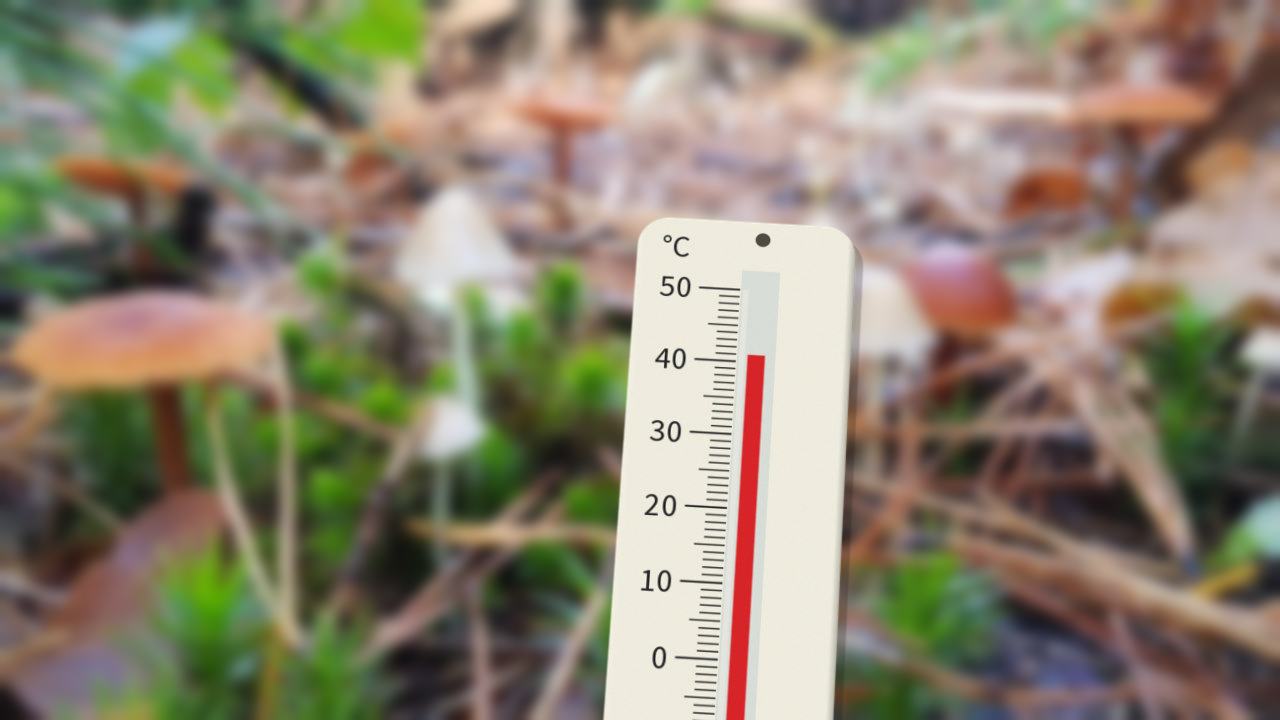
value=41 unit=°C
